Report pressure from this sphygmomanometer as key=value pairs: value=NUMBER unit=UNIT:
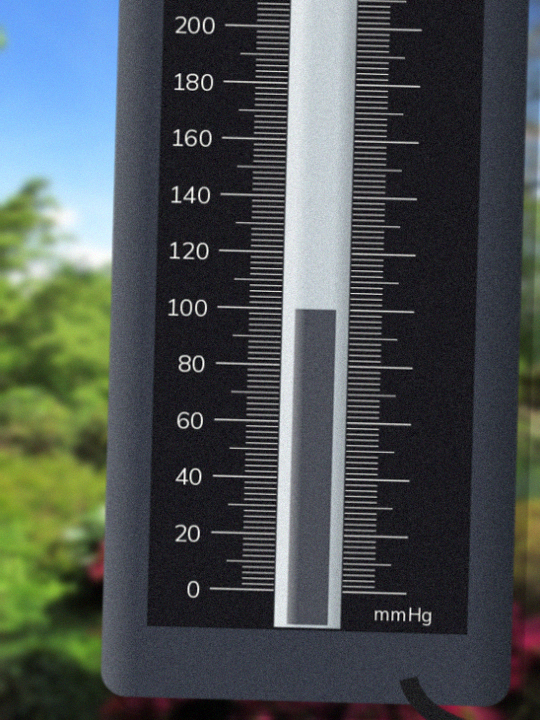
value=100 unit=mmHg
